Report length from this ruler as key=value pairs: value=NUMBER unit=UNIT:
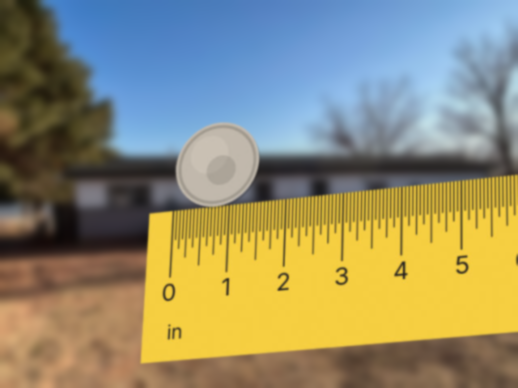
value=1.5 unit=in
